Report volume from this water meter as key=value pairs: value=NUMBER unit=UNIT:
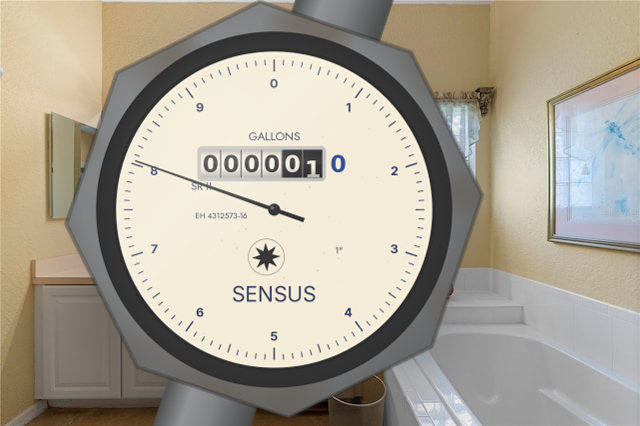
value=8.0 unit=gal
